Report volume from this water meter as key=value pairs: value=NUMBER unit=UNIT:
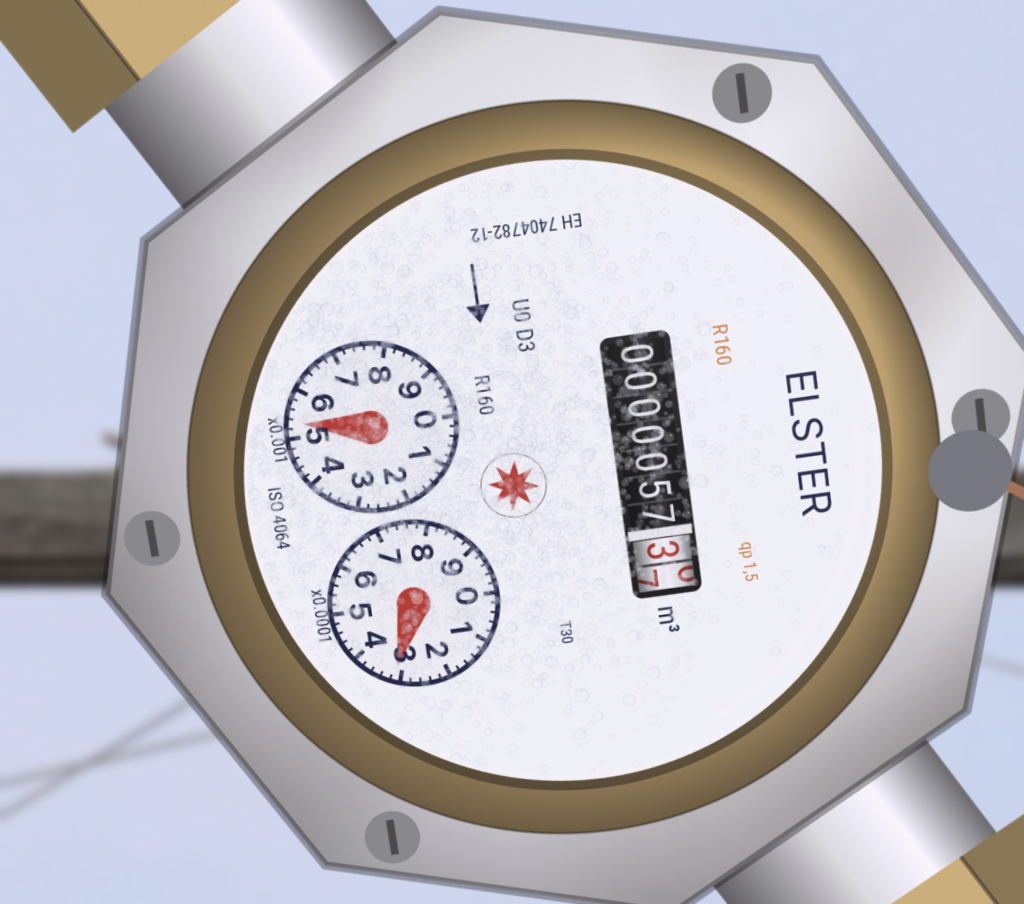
value=57.3653 unit=m³
